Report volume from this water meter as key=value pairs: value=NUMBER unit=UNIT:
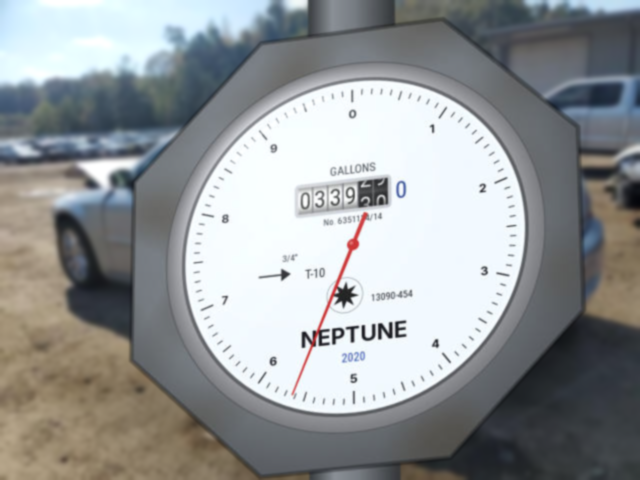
value=339295.6 unit=gal
